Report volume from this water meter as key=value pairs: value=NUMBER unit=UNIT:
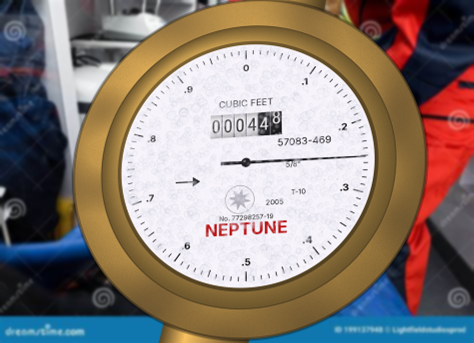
value=448.25 unit=ft³
